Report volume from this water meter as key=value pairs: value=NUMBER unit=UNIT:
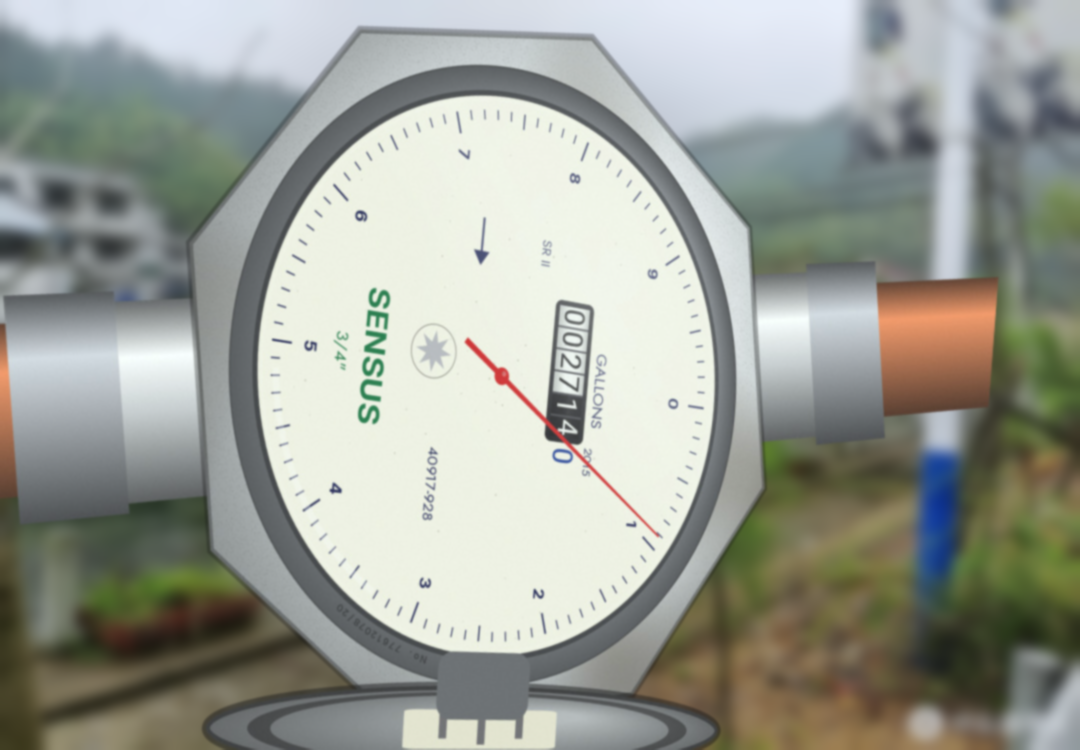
value=27140.9 unit=gal
